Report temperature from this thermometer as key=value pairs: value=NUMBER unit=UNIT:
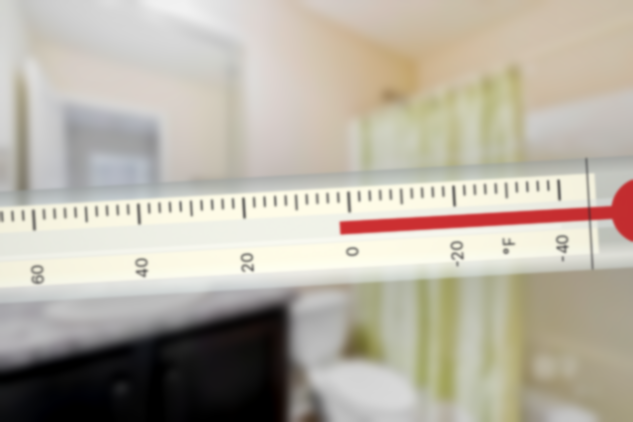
value=2 unit=°F
